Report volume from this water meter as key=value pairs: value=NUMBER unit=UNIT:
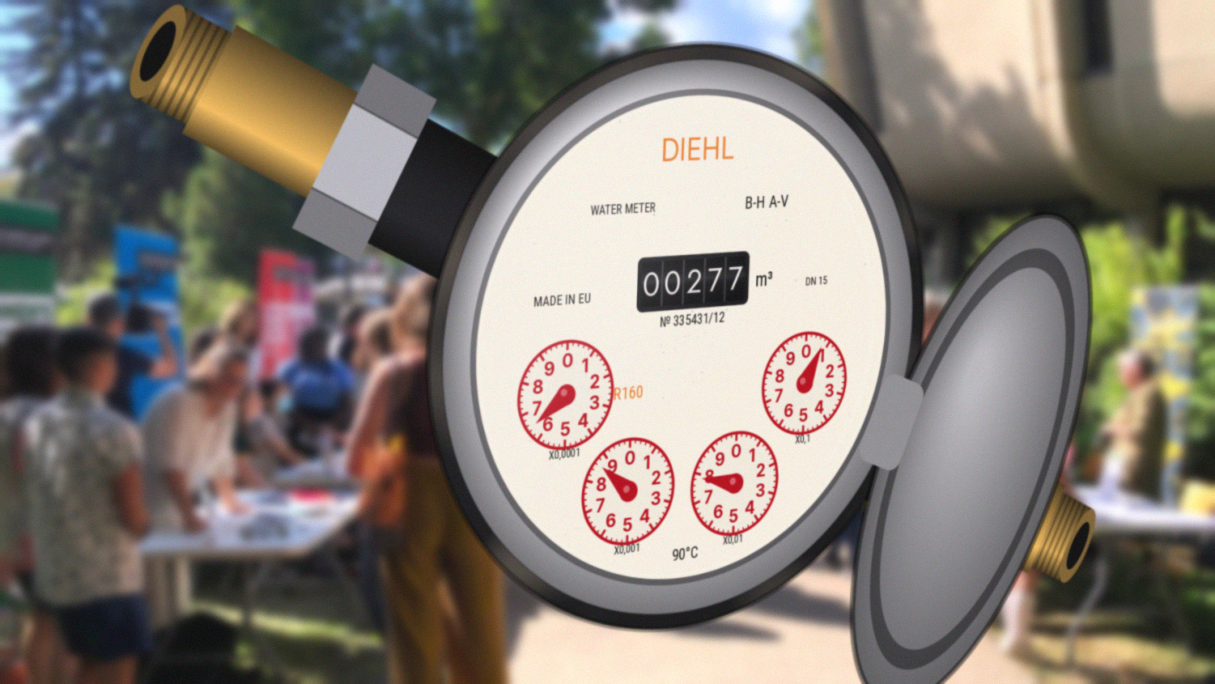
value=277.0786 unit=m³
